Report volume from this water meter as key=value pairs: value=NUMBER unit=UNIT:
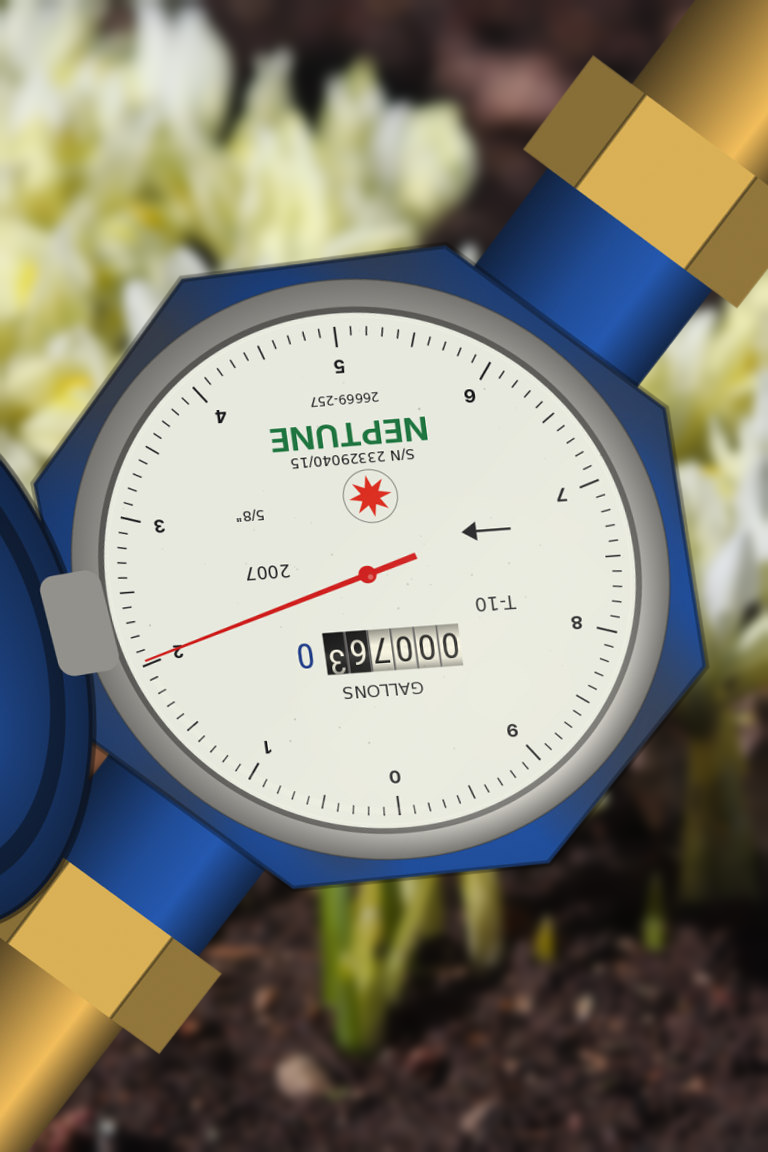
value=7632.0 unit=gal
